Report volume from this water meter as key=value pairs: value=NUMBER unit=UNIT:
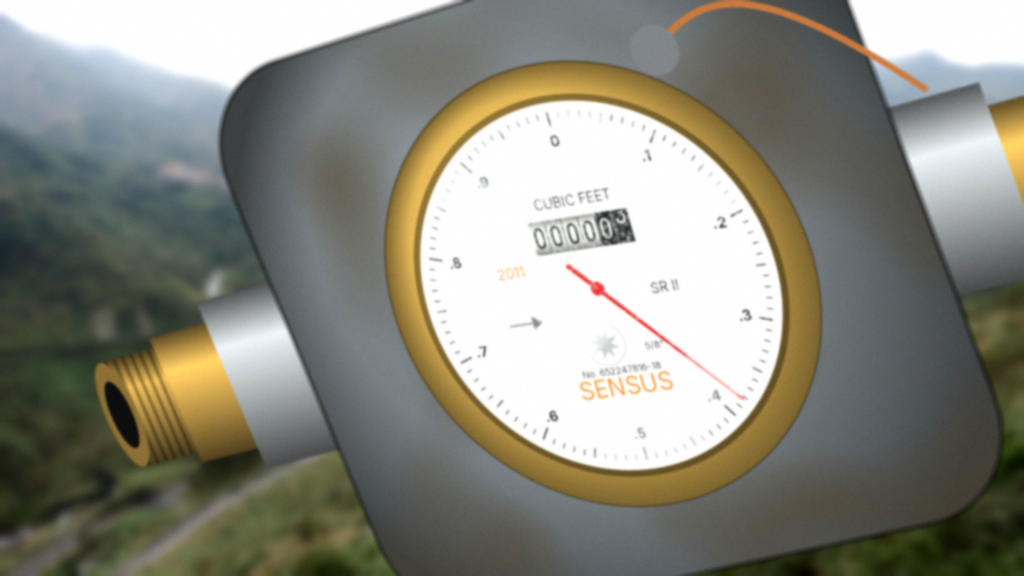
value=3.38 unit=ft³
